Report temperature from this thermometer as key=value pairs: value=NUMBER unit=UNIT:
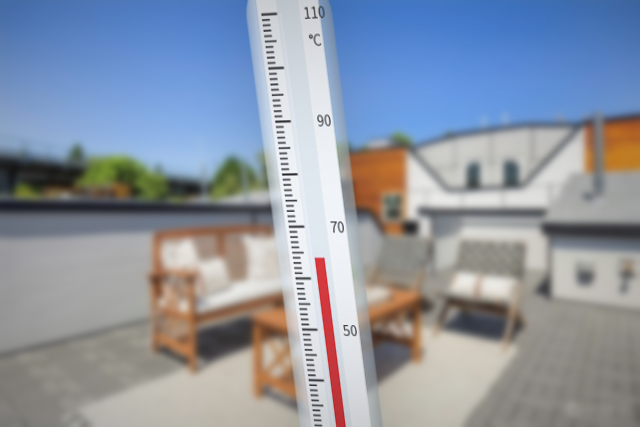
value=64 unit=°C
